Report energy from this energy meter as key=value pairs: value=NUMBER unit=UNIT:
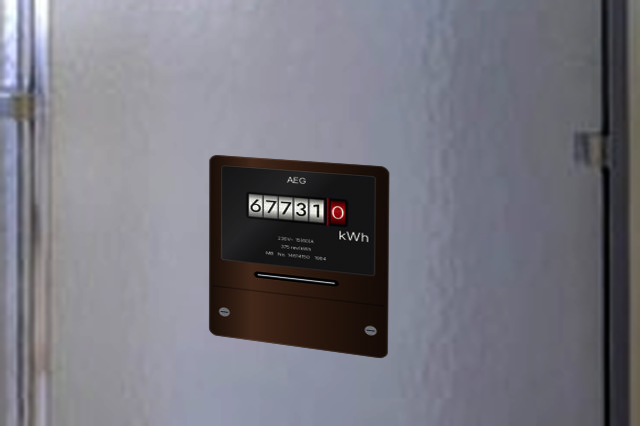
value=67731.0 unit=kWh
